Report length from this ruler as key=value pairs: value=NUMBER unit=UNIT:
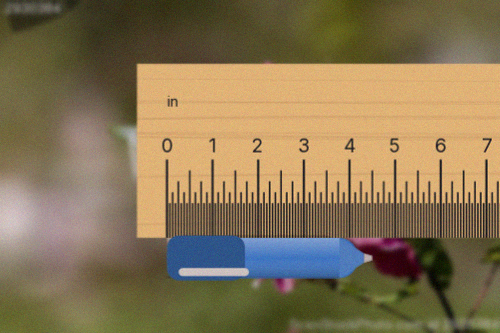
value=4.5 unit=in
